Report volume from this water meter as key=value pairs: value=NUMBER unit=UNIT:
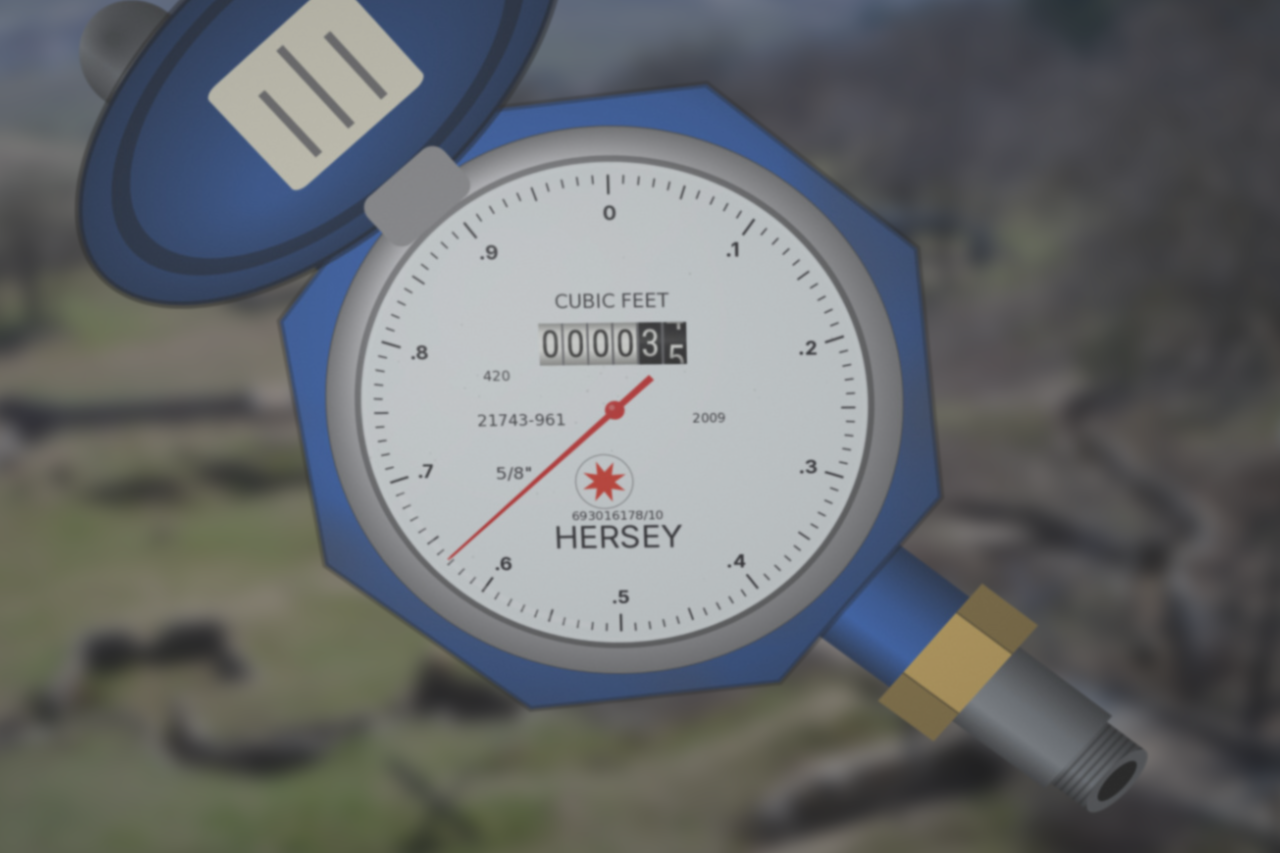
value=34.63 unit=ft³
